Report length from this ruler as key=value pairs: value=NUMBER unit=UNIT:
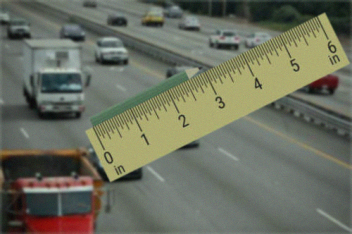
value=3 unit=in
